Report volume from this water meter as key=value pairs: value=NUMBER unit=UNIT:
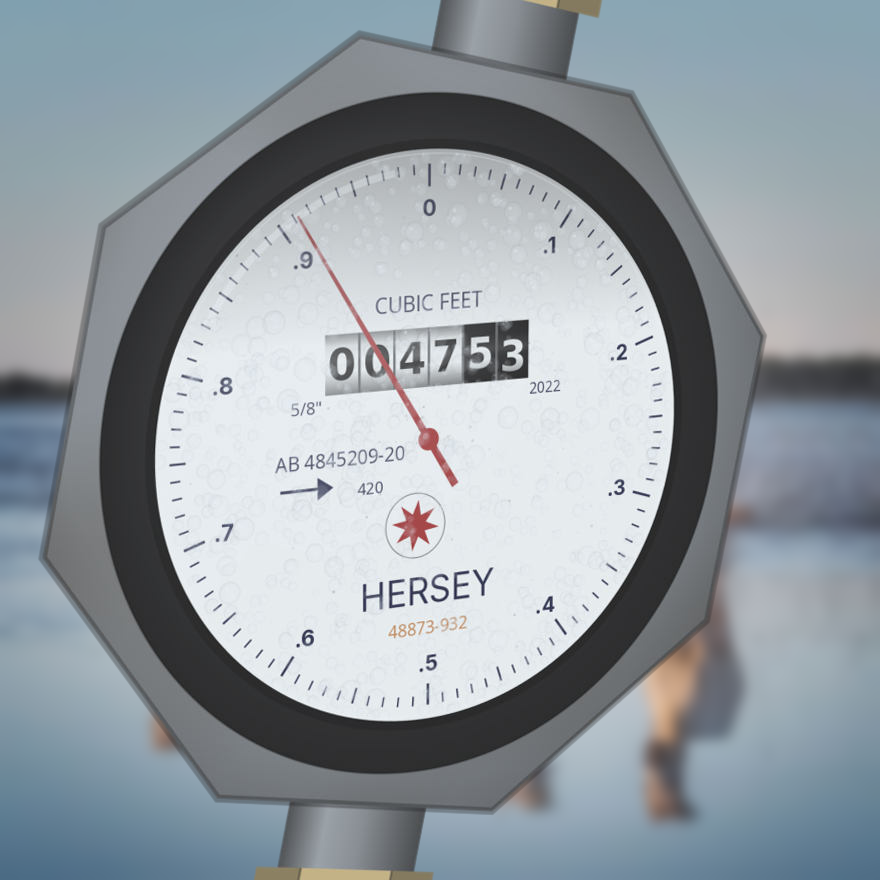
value=4752.91 unit=ft³
